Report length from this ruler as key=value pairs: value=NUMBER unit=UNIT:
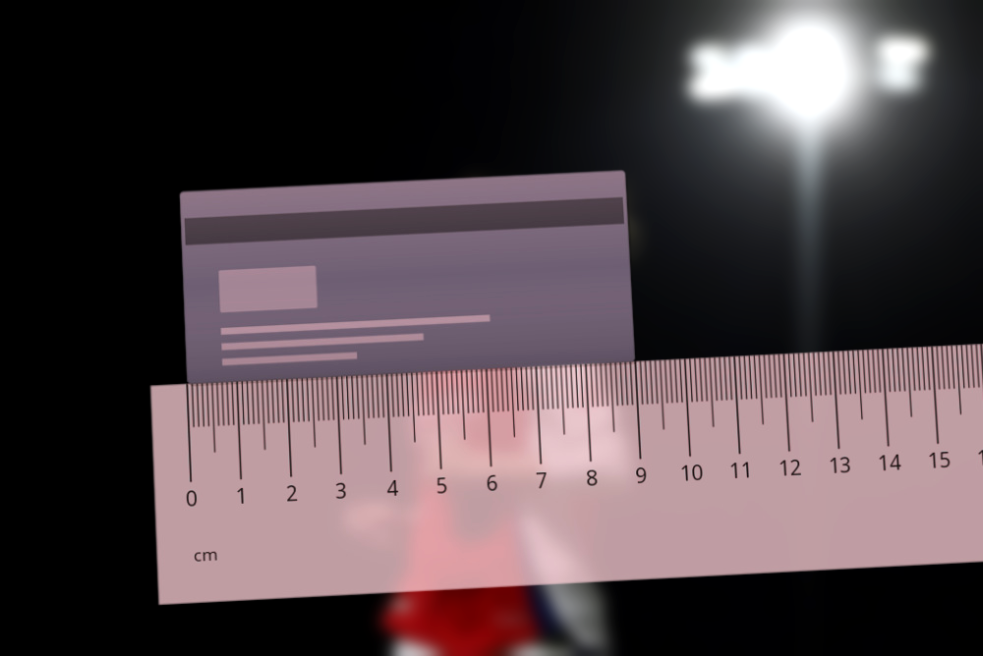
value=9 unit=cm
